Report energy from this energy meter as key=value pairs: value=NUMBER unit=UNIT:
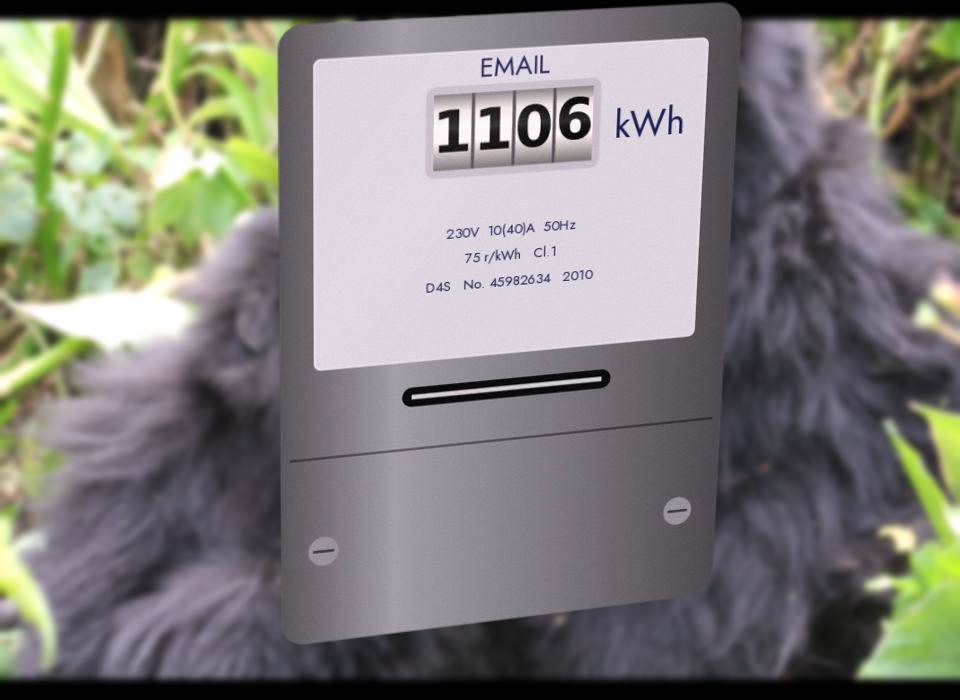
value=1106 unit=kWh
